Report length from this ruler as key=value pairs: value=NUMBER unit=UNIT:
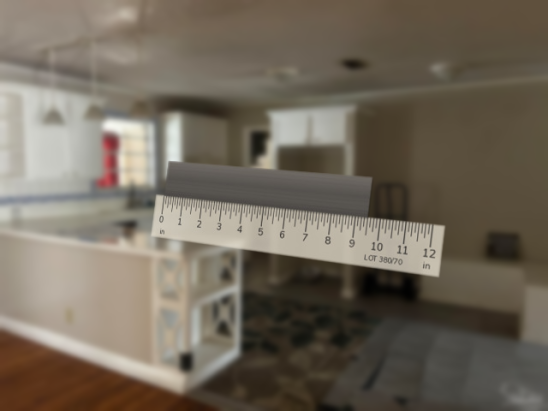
value=9.5 unit=in
